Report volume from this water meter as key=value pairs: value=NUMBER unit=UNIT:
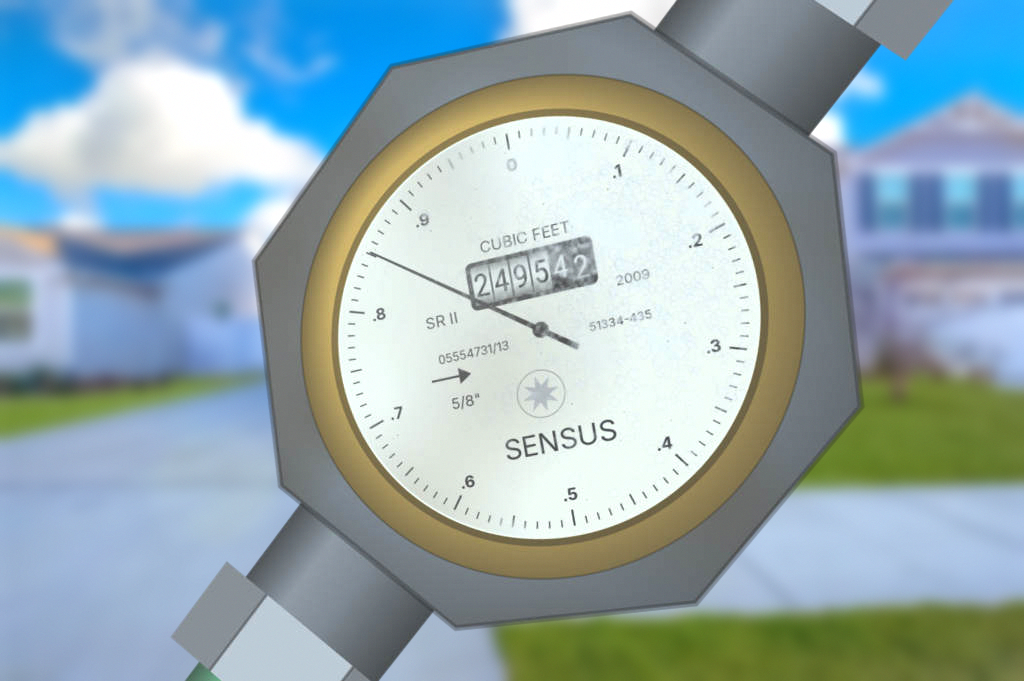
value=249541.85 unit=ft³
